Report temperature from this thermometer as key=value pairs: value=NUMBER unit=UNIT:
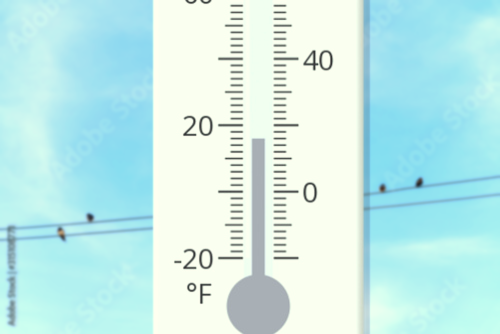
value=16 unit=°F
